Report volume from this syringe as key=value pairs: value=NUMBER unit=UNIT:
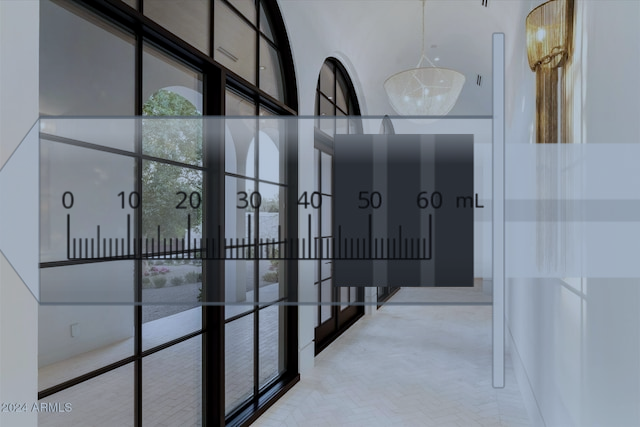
value=44 unit=mL
